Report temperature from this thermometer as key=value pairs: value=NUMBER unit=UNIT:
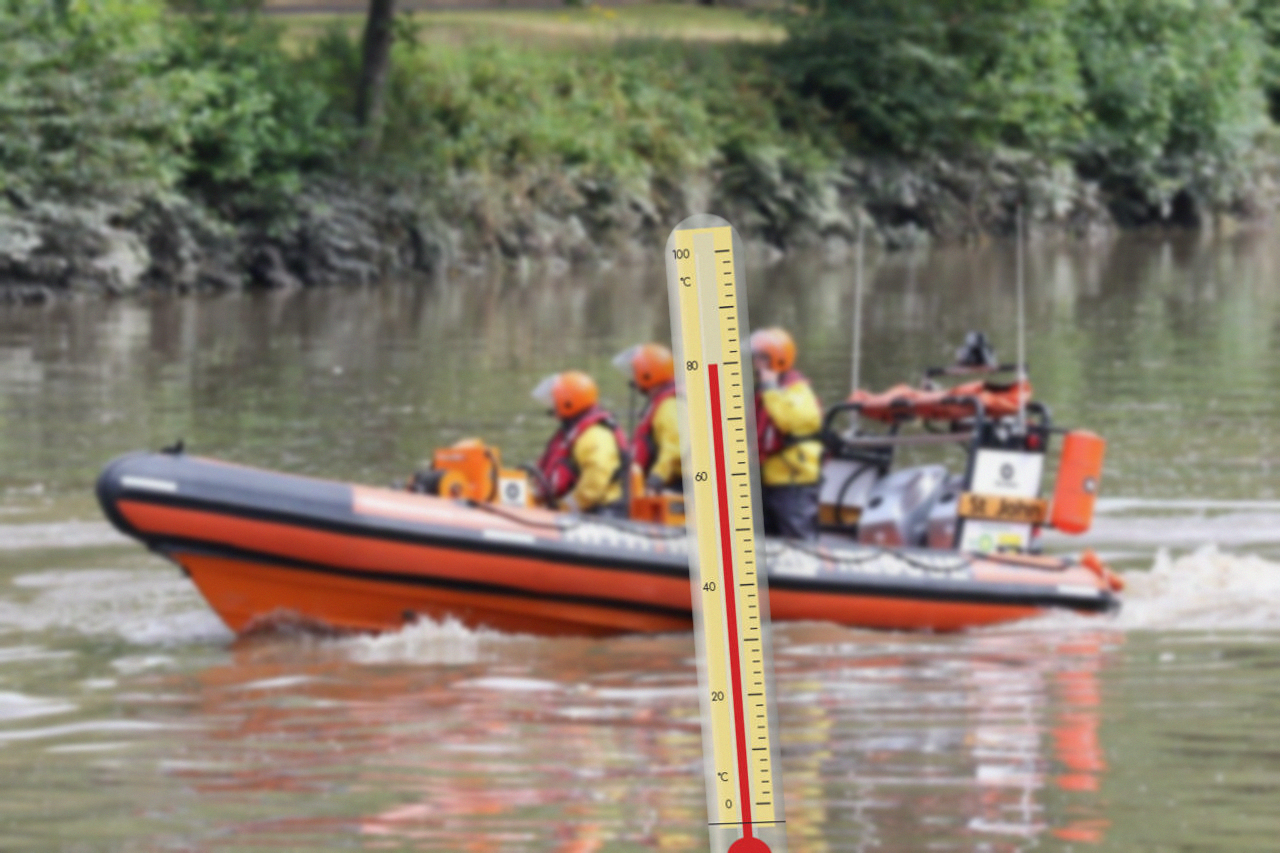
value=80 unit=°C
